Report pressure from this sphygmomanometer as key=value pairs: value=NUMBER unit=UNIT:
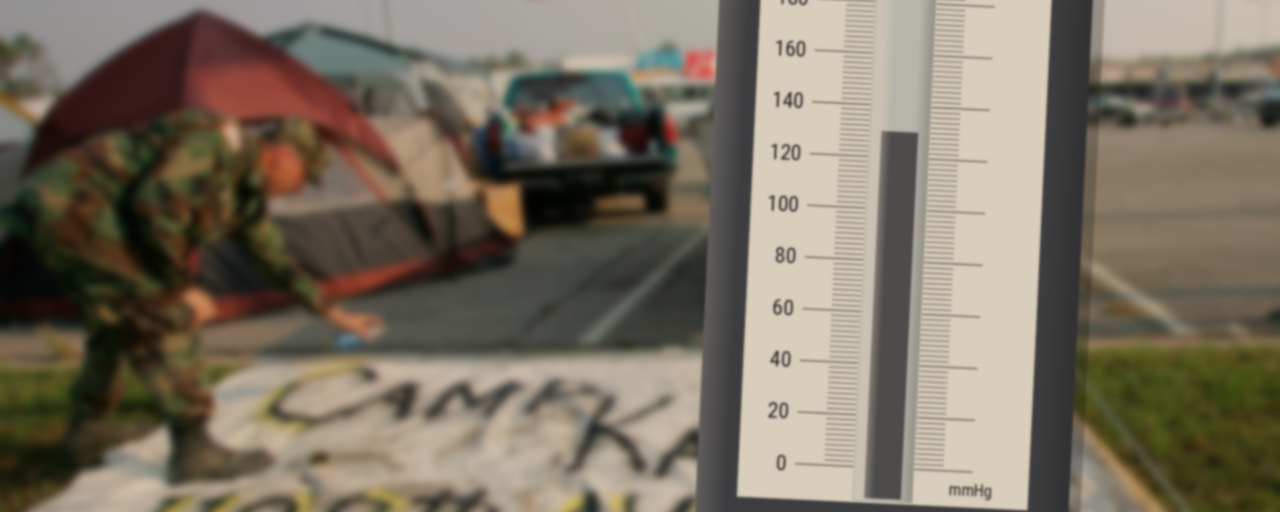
value=130 unit=mmHg
